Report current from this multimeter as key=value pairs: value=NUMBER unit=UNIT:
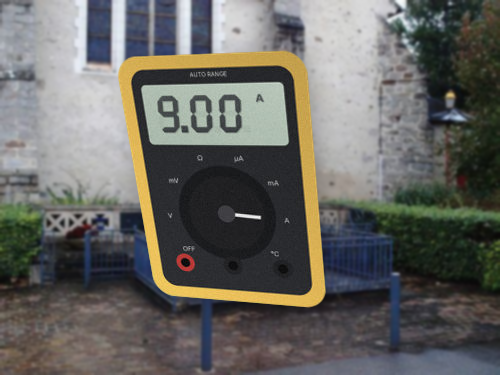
value=9.00 unit=A
